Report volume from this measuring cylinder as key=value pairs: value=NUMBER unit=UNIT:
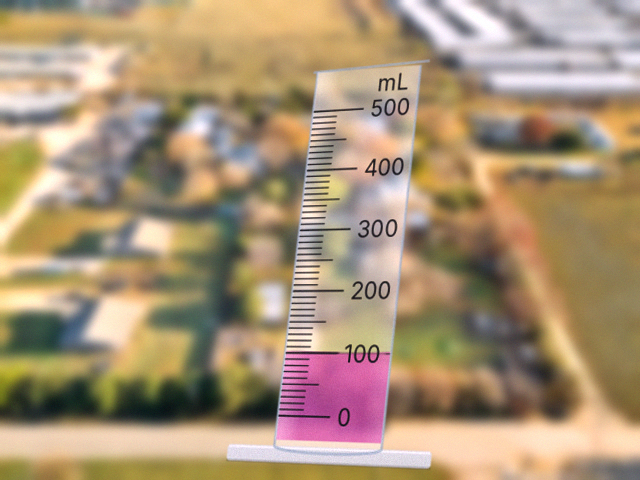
value=100 unit=mL
